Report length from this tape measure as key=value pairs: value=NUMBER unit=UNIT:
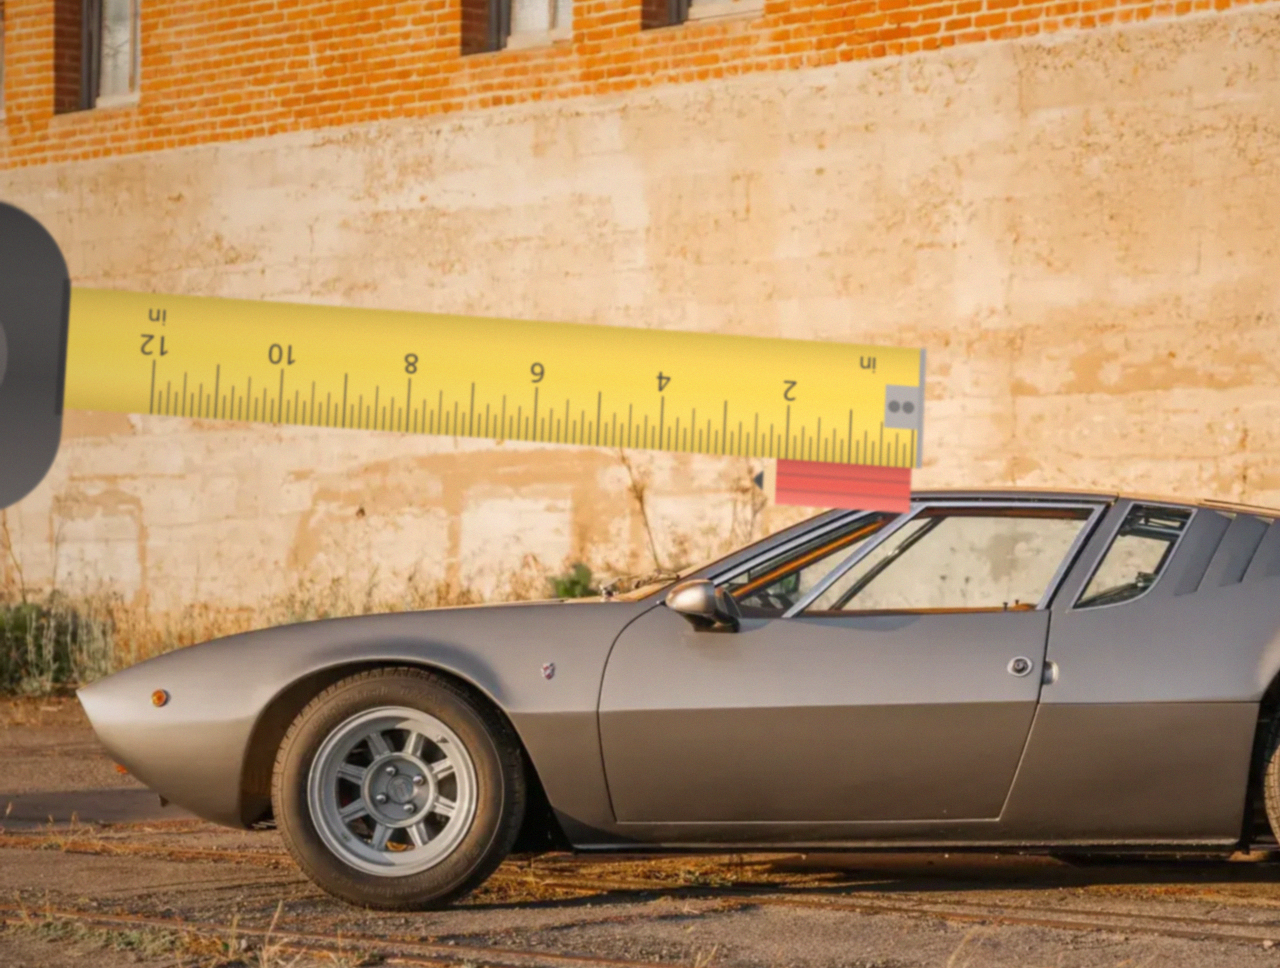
value=2.5 unit=in
